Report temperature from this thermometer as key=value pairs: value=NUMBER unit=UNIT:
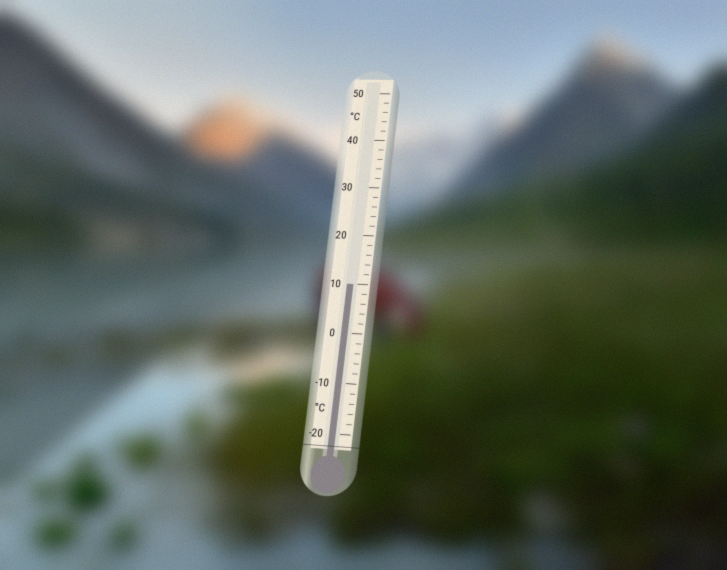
value=10 unit=°C
